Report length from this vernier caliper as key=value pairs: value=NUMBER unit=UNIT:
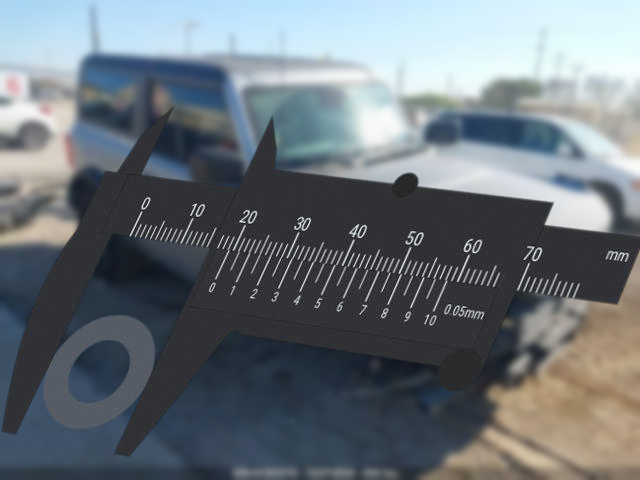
value=19.2 unit=mm
